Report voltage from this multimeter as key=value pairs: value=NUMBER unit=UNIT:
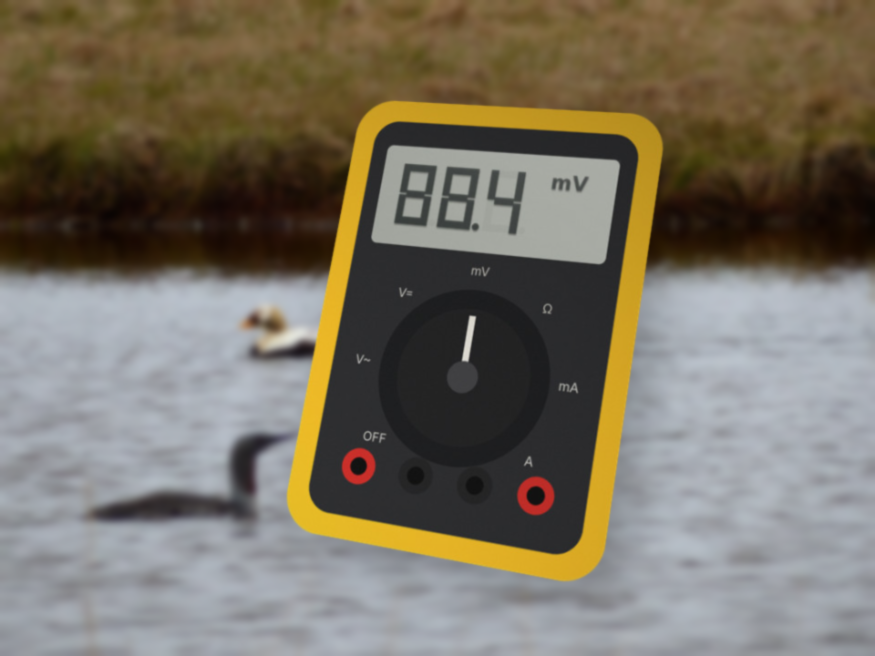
value=88.4 unit=mV
